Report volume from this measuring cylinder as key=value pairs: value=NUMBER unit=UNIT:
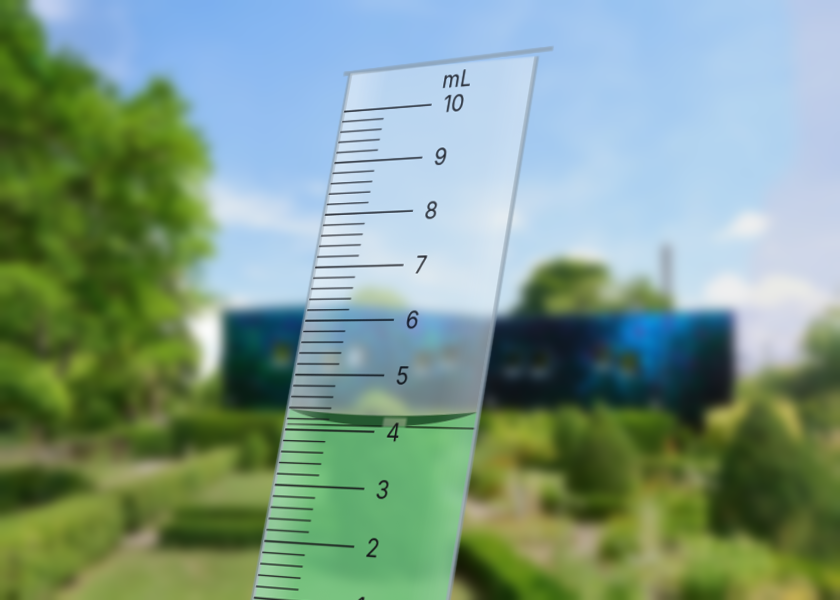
value=4.1 unit=mL
